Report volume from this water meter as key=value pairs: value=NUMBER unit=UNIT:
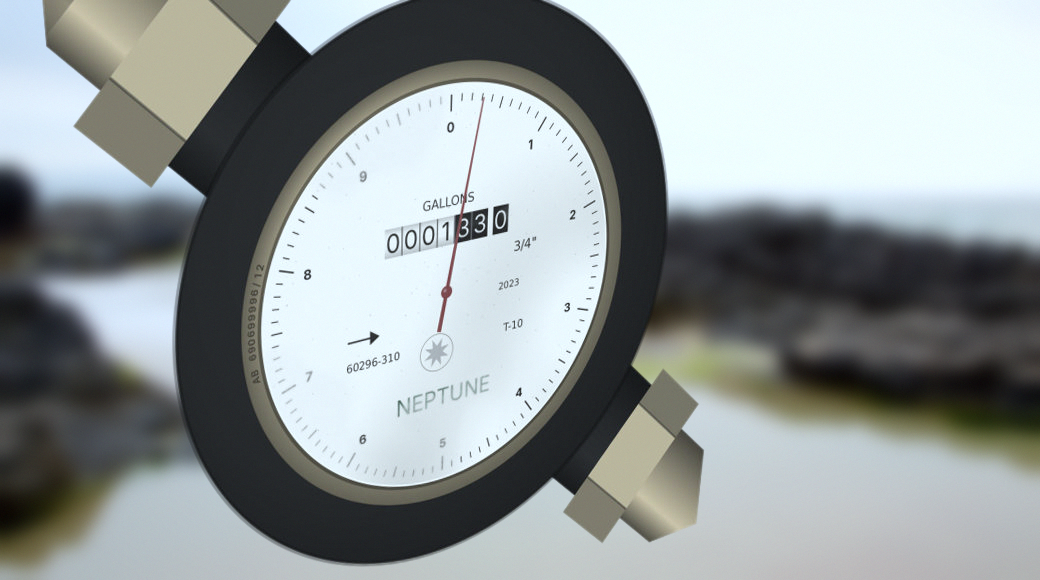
value=1330.3 unit=gal
